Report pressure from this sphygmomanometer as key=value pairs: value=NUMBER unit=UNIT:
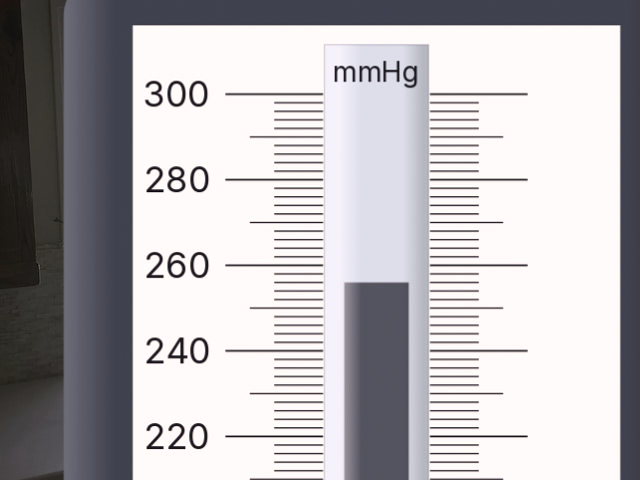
value=256 unit=mmHg
